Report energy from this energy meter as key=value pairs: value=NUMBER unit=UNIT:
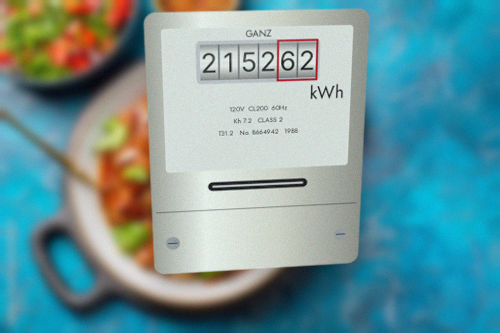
value=2152.62 unit=kWh
